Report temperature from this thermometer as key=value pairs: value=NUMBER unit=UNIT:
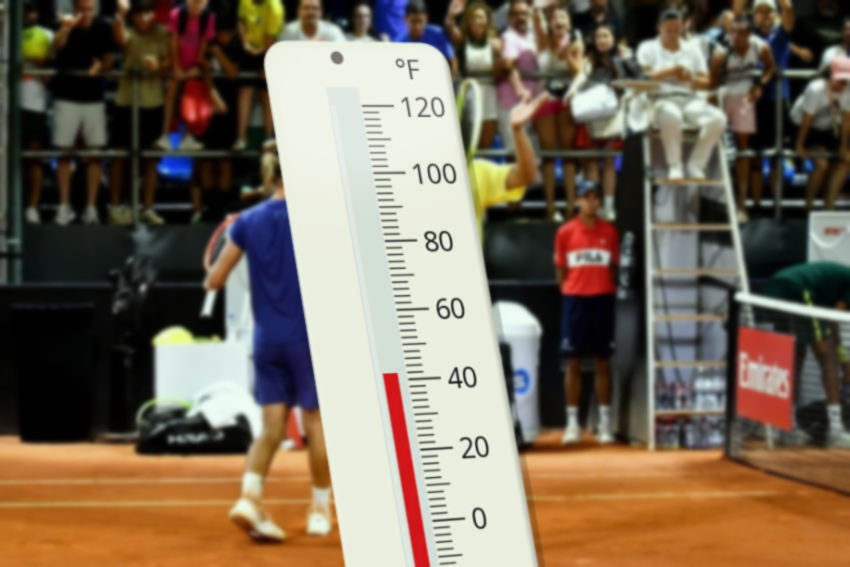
value=42 unit=°F
